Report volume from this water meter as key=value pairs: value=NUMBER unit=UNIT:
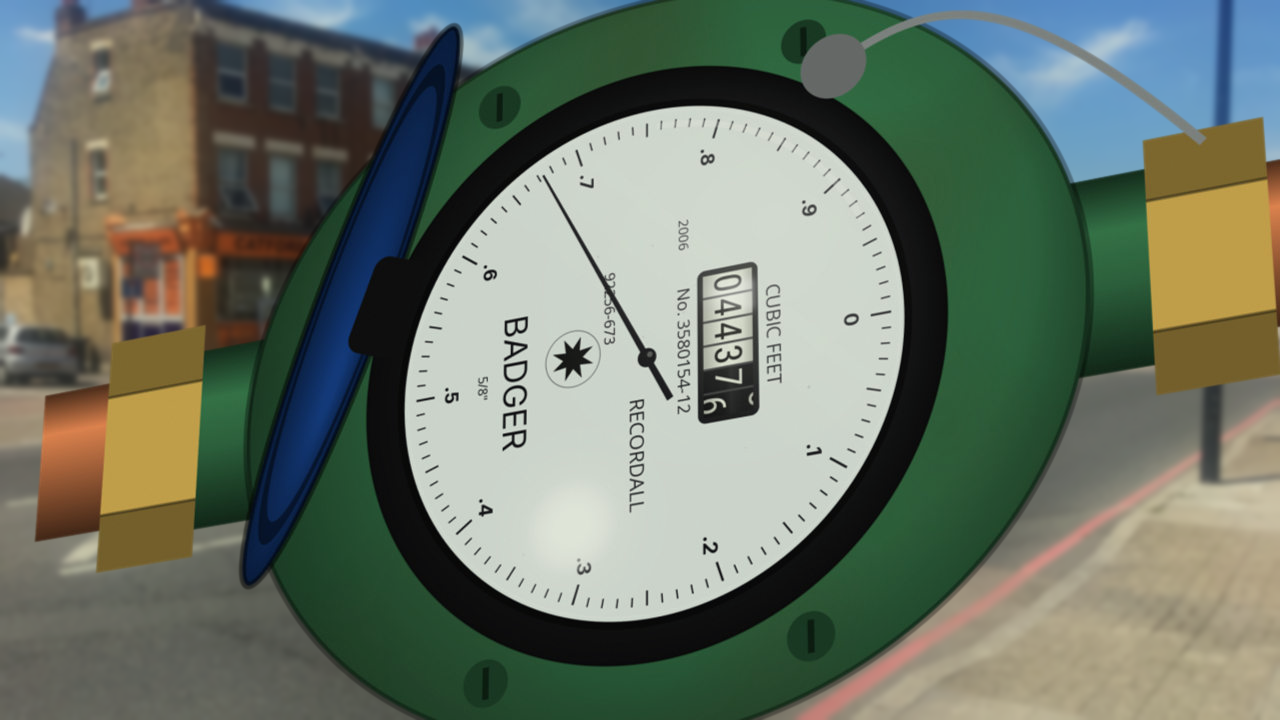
value=44375.67 unit=ft³
